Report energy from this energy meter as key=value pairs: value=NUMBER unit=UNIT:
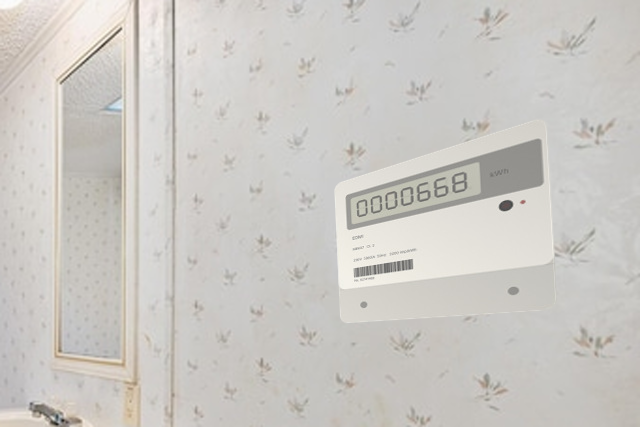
value=668 unit=kWh
